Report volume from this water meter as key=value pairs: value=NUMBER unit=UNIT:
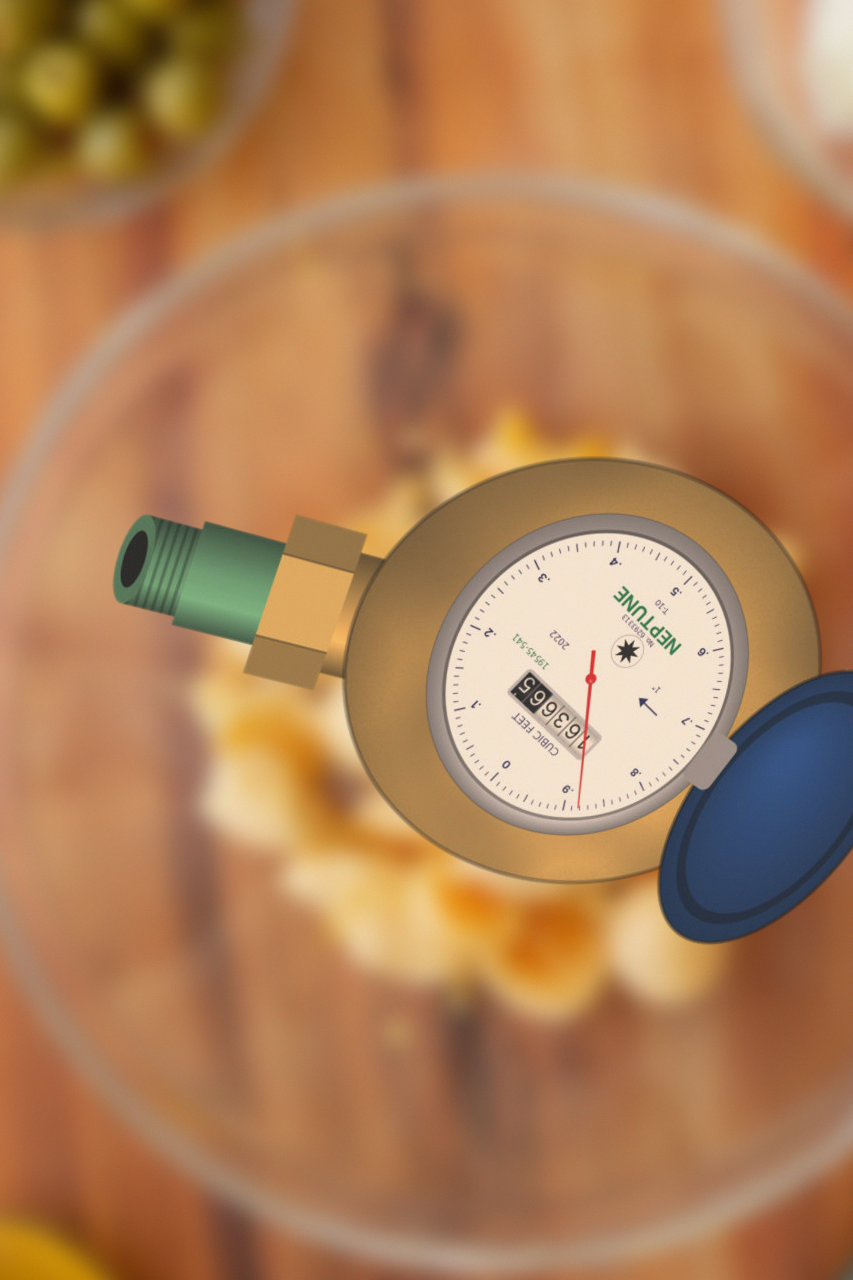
value=163664.88 unit=ft³
